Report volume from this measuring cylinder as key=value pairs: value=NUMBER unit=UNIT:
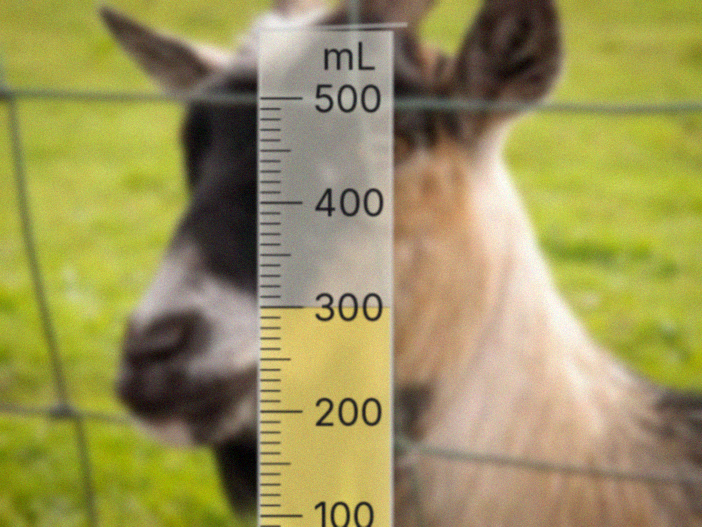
value=300 unit=mL
